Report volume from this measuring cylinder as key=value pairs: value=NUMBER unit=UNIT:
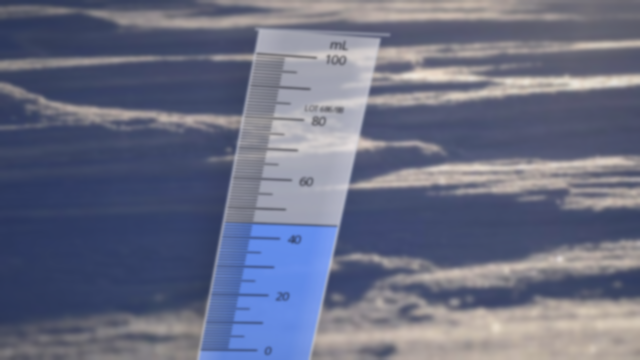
value=45 unit=mL
